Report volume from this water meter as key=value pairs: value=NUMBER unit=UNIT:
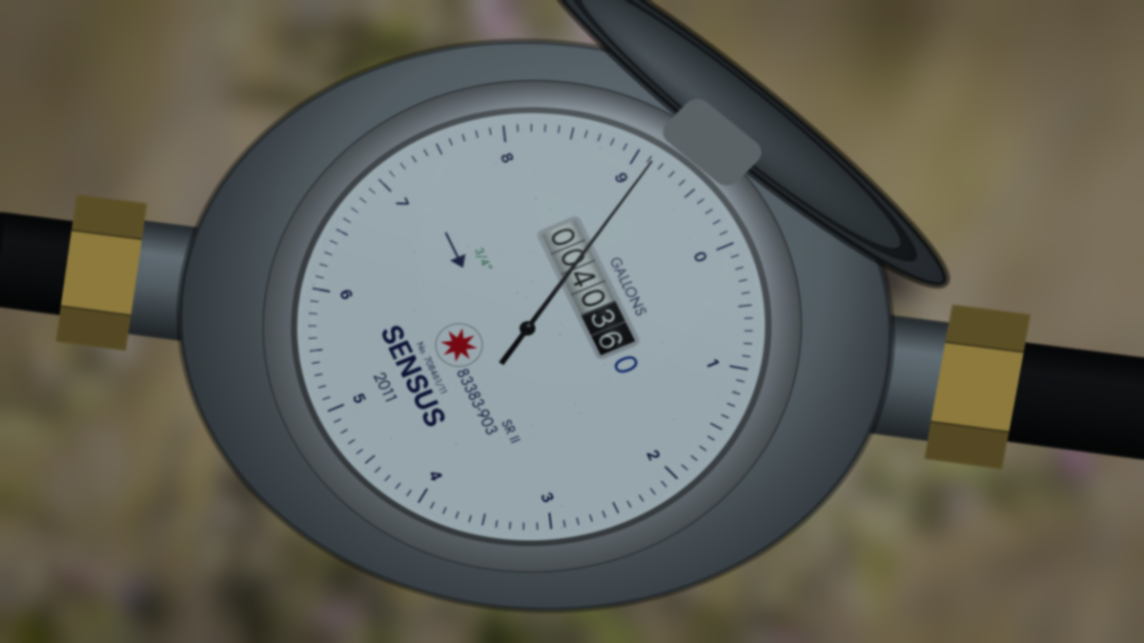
value=40359.1 unit=gal
